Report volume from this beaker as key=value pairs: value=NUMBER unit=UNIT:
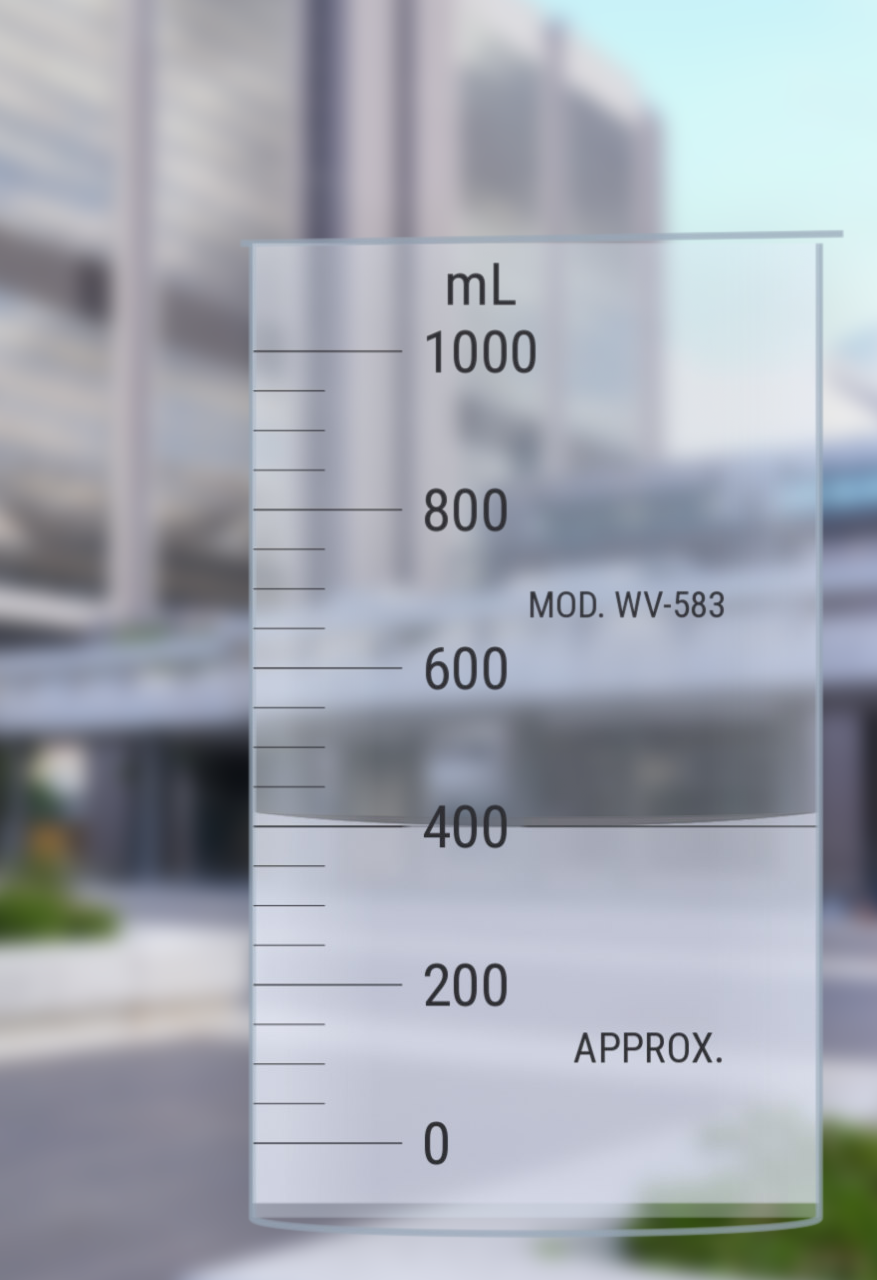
value=400 unit=mL
